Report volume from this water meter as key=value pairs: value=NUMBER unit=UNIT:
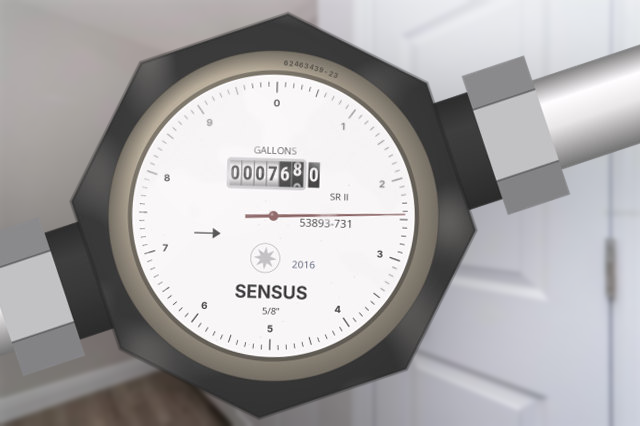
value=7682.4 unit=gal
